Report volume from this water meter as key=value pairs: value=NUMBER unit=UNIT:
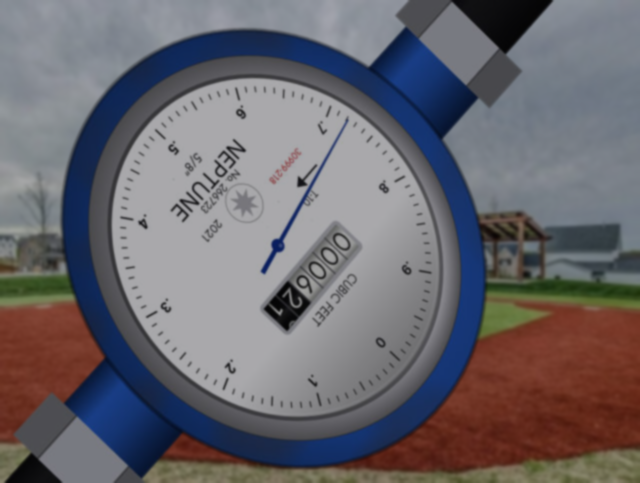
value=620.72 unit=ft³
